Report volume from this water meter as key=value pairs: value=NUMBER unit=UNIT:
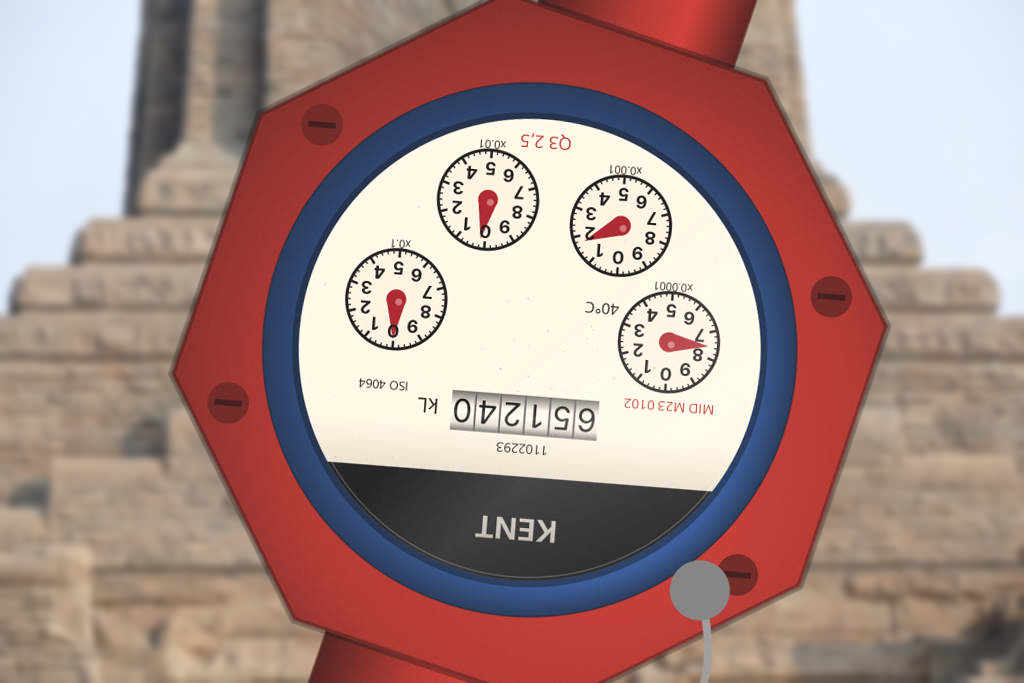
value=651240.0017 unit=kL
